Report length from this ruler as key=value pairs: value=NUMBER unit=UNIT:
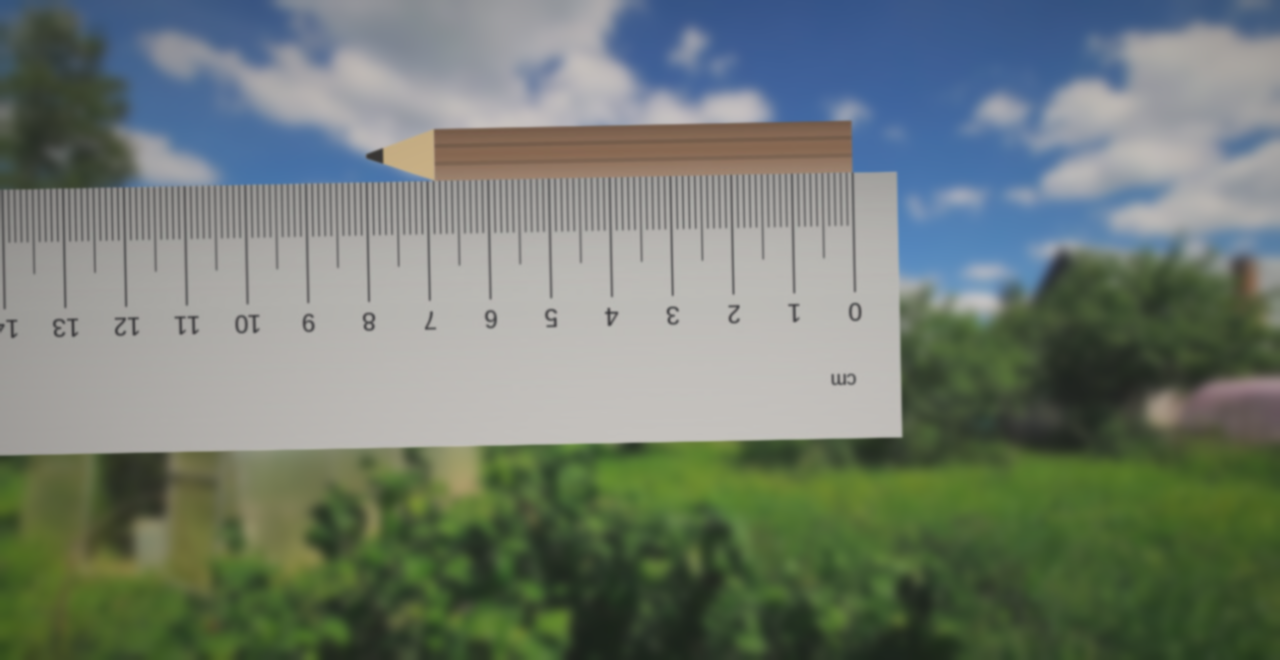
value=8 unit=cm
